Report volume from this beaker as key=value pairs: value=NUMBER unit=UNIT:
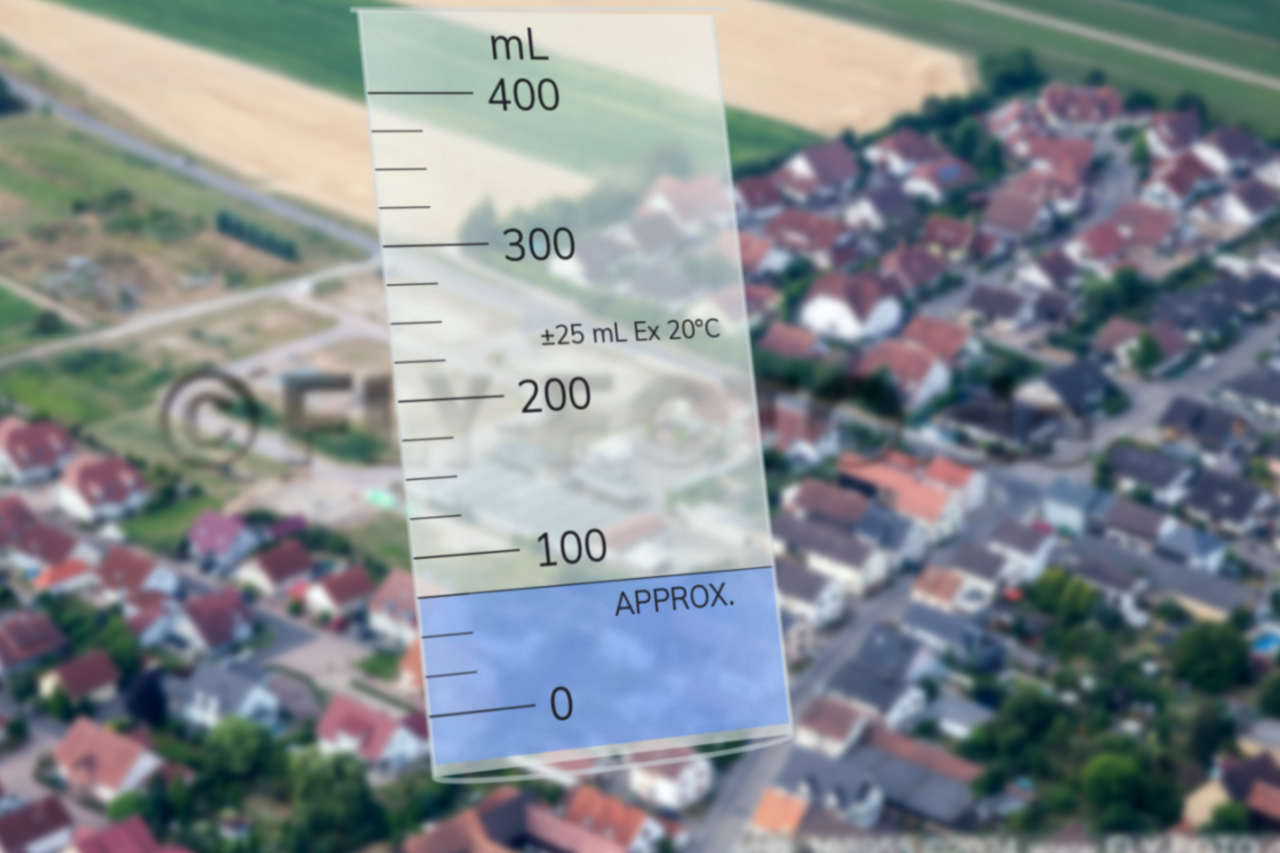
value=75 unit=mL
